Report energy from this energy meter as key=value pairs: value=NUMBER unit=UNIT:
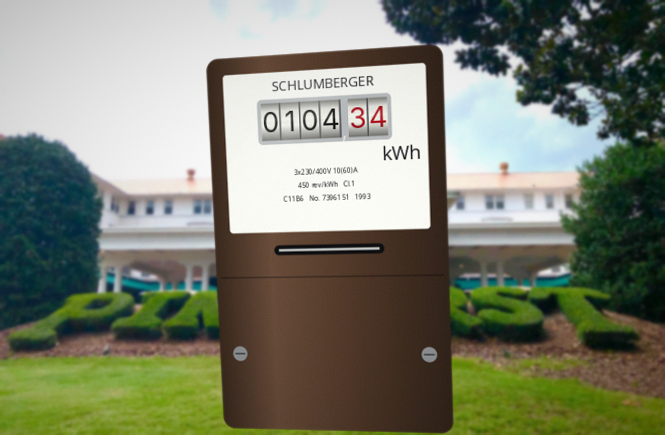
value=104.34 unit=kWh
